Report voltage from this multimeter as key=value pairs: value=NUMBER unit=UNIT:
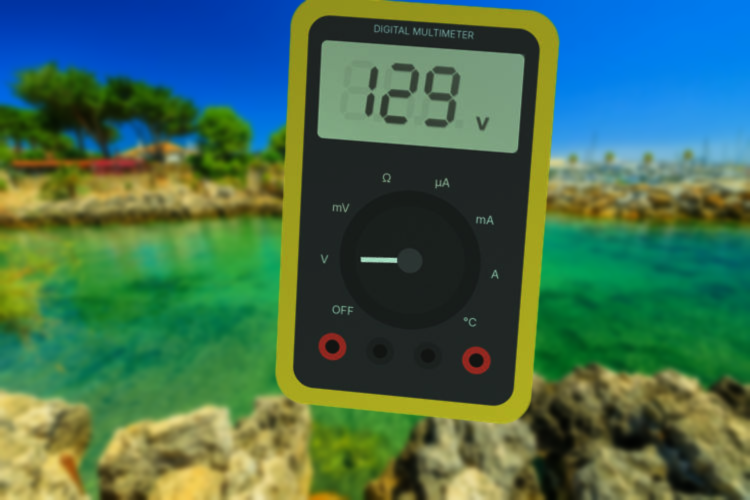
value=129 unit=V
